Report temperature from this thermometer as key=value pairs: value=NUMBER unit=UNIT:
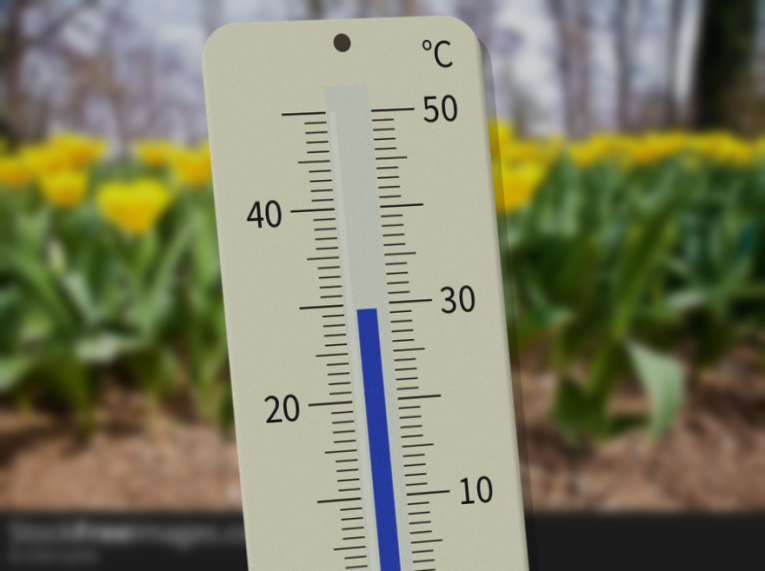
value=29.5 unit=°C
